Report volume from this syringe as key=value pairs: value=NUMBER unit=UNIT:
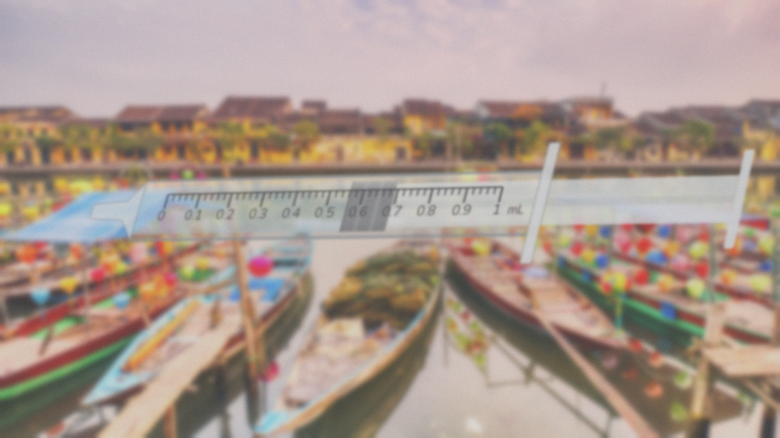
value=0.56 unit=mL
